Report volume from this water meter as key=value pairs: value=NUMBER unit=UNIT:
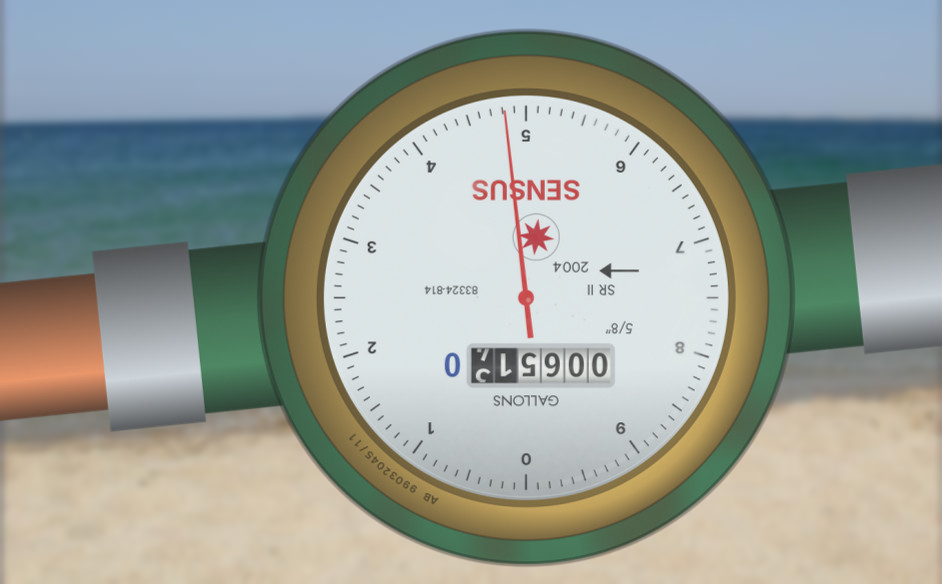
value=65134.8 unit=gal
